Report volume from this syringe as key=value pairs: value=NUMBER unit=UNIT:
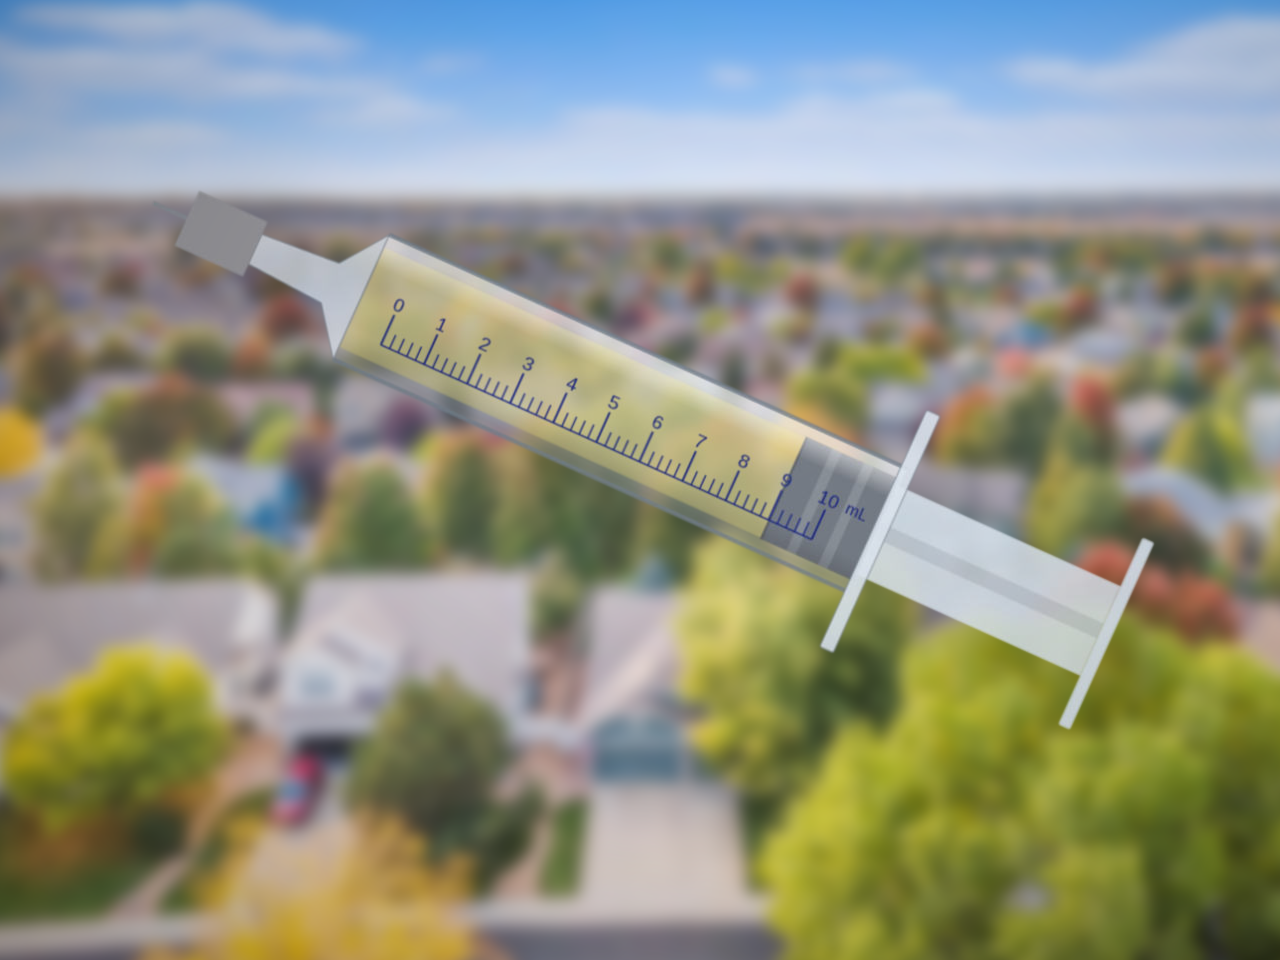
value=9 unit=mL
